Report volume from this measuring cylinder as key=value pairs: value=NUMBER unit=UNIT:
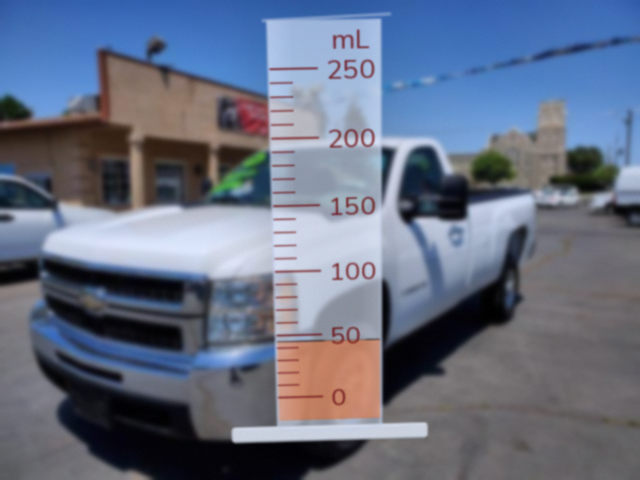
value=45 unit=mL
